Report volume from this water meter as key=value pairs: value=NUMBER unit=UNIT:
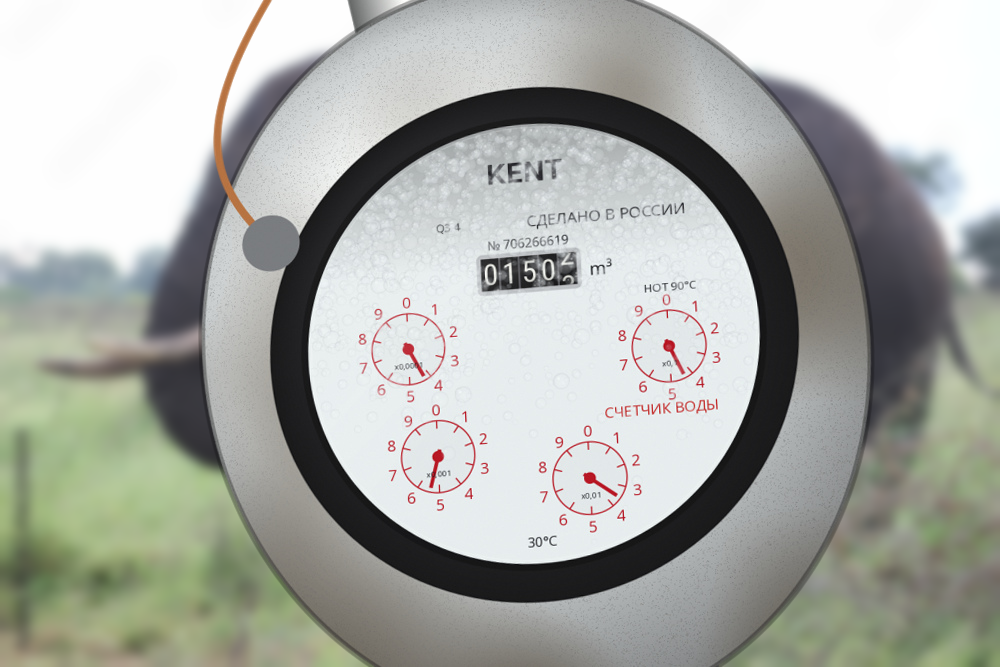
value=1502.4354 unit=m³
